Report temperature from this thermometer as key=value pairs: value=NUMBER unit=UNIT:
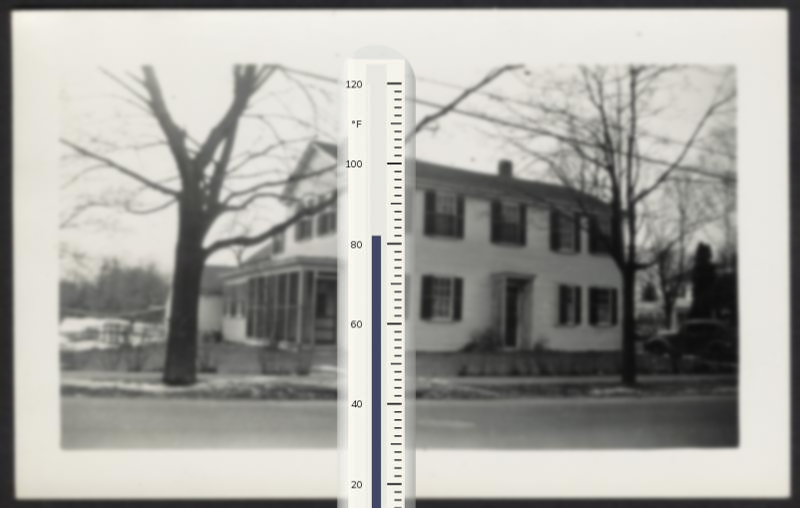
value=82 unit=°F
